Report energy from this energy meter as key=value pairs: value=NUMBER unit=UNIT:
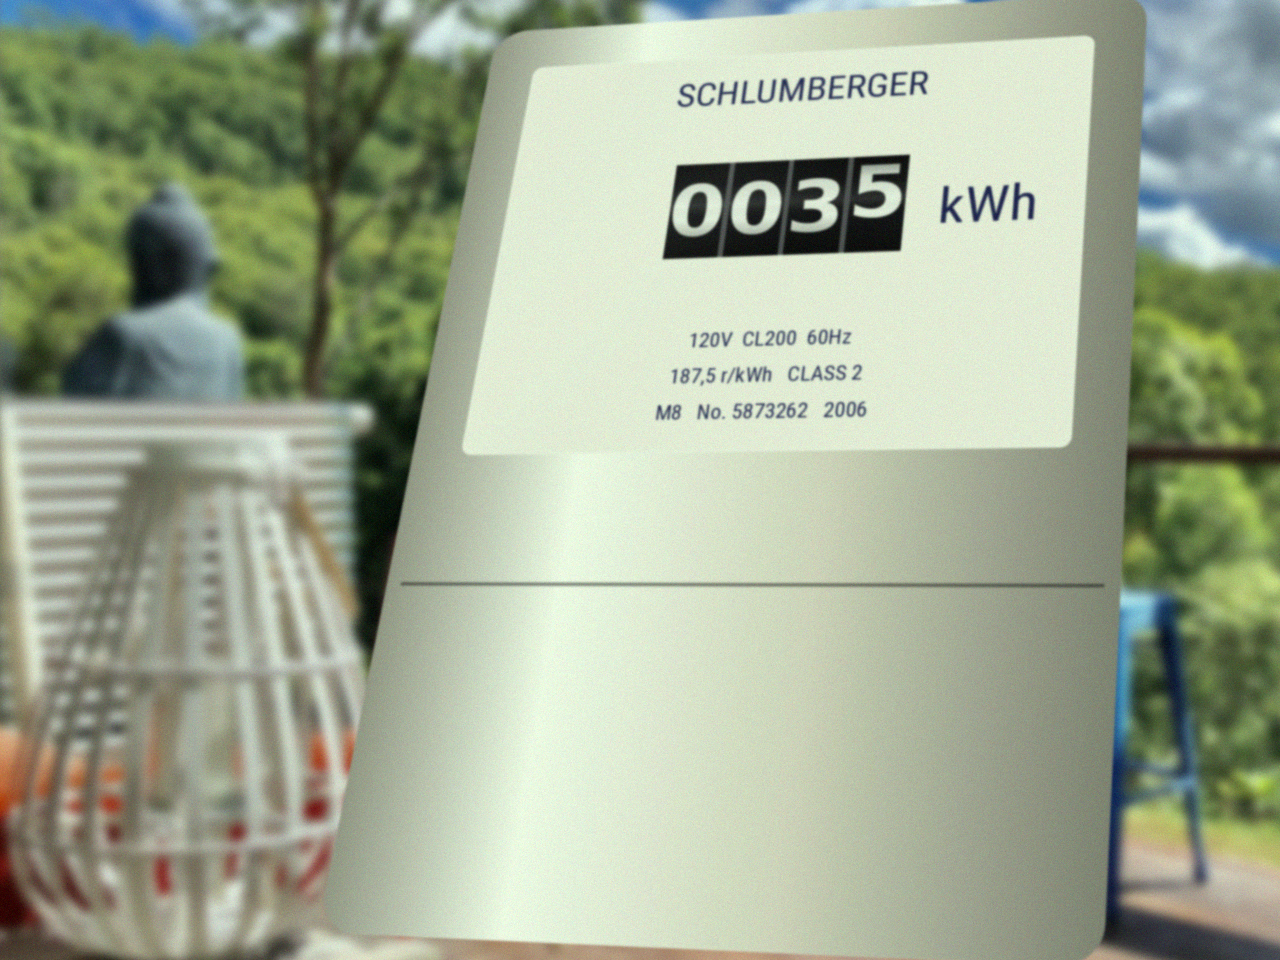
value=35 unit=kWh
